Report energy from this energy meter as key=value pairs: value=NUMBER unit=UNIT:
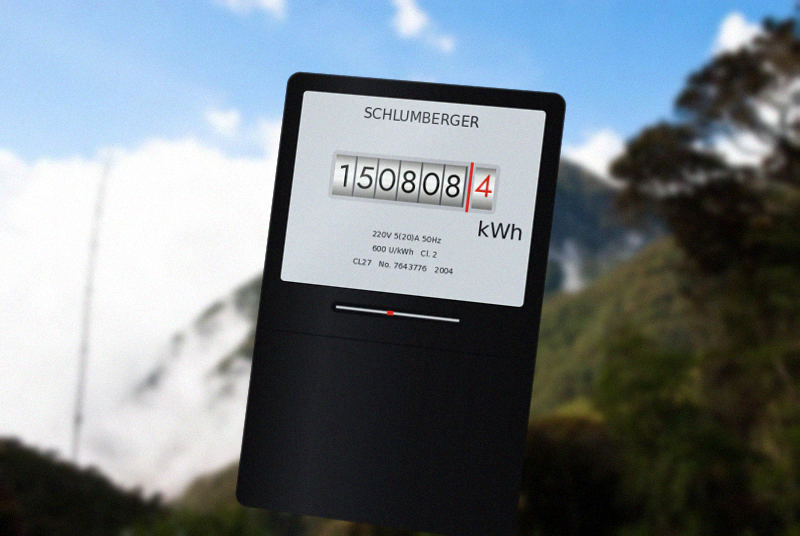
value=150808.4 unit=kWh
